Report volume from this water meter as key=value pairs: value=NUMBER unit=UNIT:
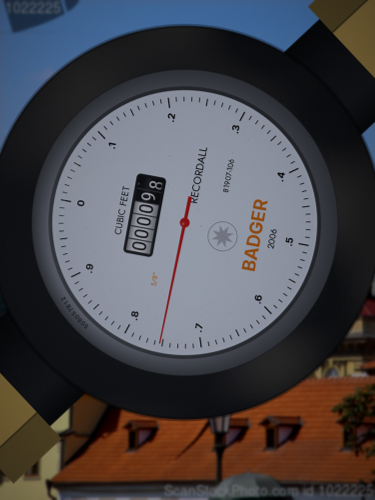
value=97.75 unit=ft³
